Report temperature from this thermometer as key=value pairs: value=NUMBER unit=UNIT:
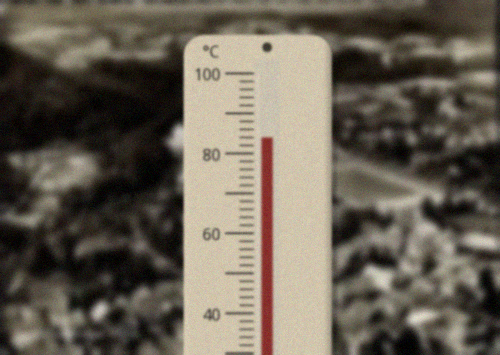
value=84 unit=°C
